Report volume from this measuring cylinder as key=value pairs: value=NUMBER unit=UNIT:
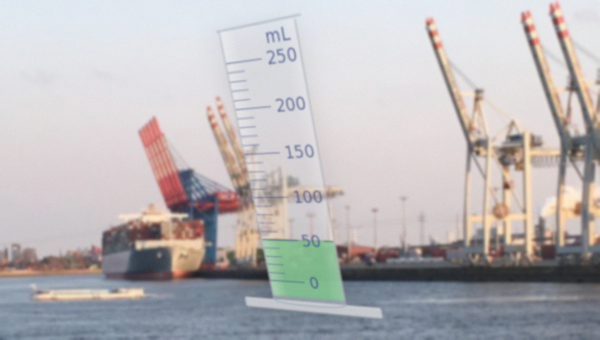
value=50 unit=mL
